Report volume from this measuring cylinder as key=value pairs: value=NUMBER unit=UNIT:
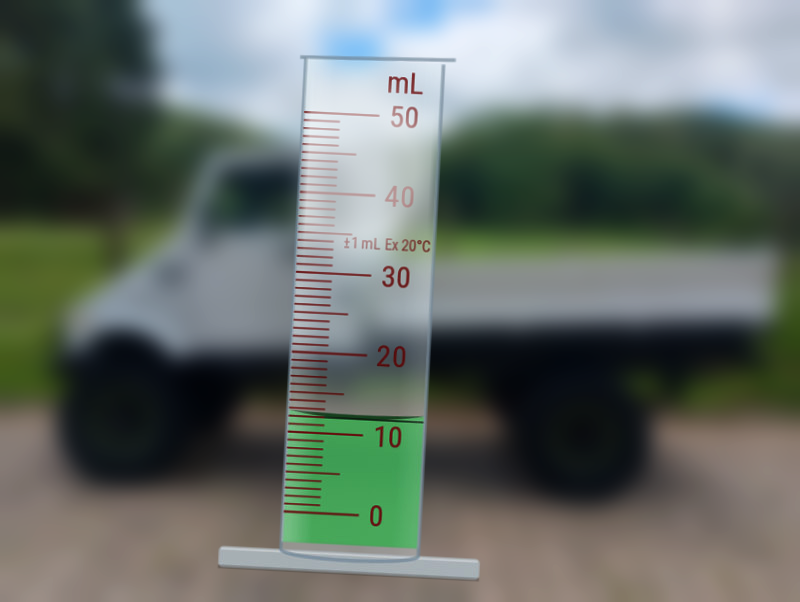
value=12 unit=mL
